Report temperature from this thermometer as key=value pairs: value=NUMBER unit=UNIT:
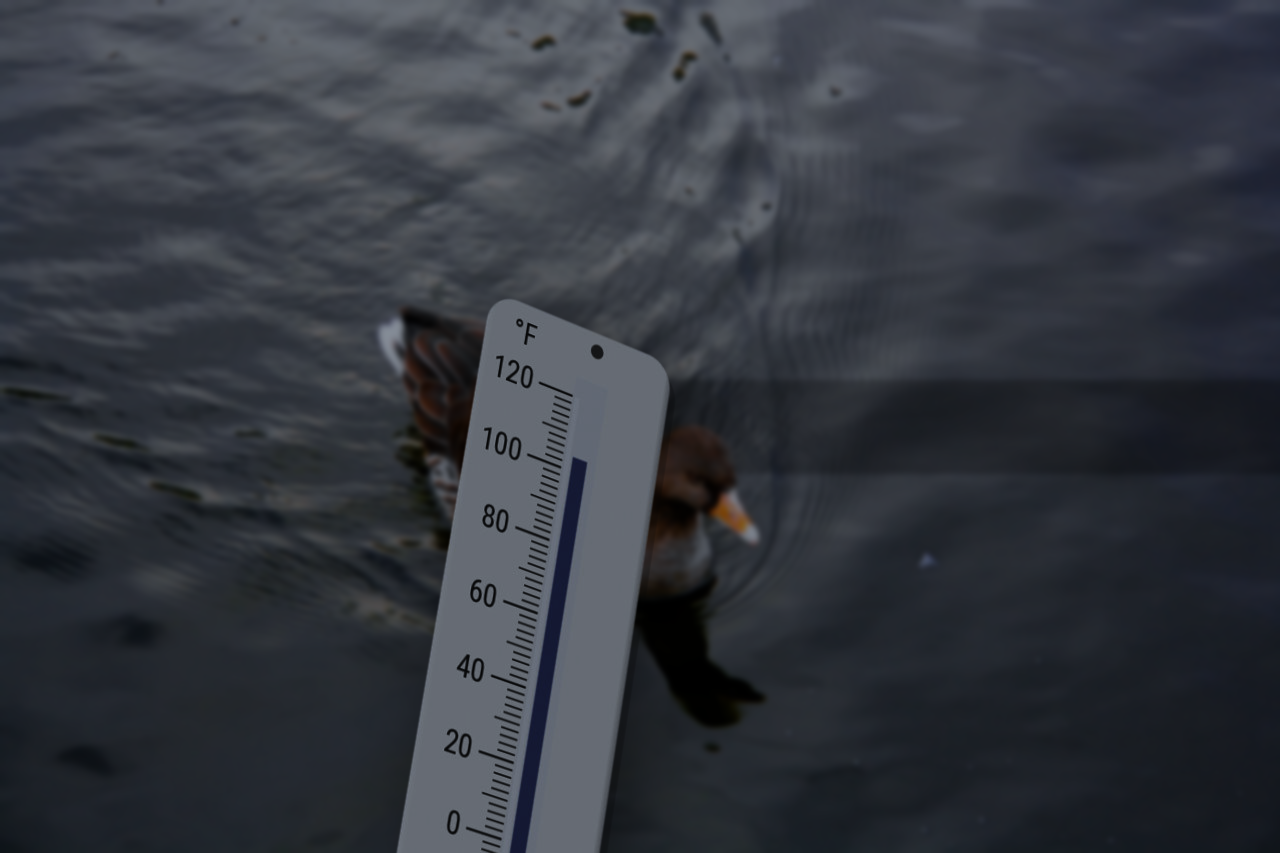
value=104 unit=°F
